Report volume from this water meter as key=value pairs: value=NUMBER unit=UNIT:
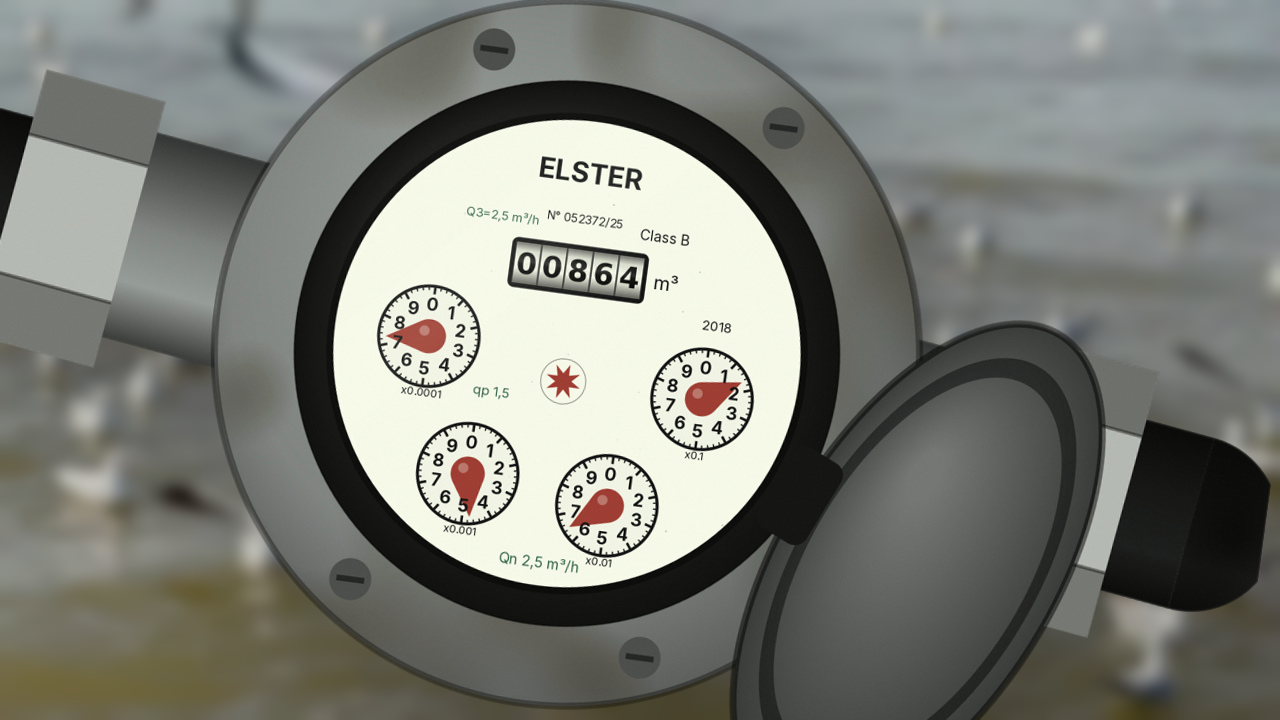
value=864.1647 unit=m³
